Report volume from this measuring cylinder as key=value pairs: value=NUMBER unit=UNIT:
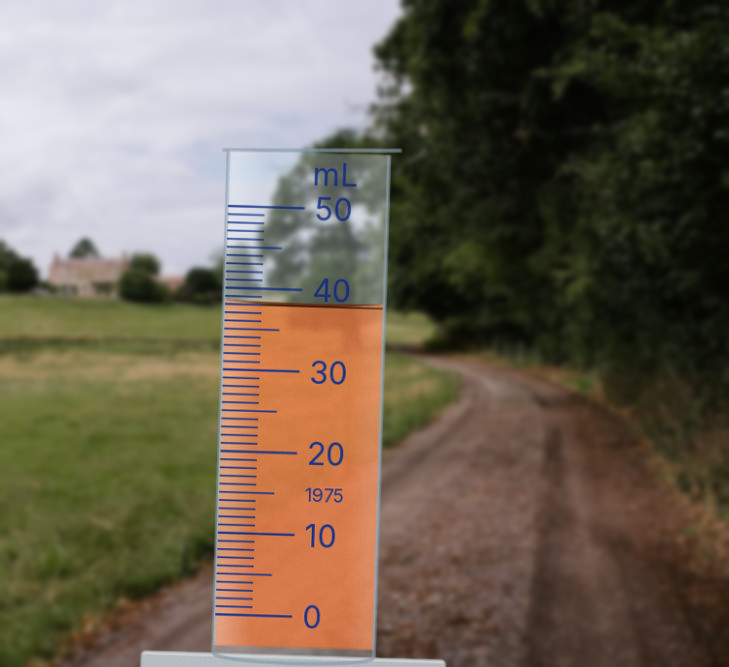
value=38 unit=mL
